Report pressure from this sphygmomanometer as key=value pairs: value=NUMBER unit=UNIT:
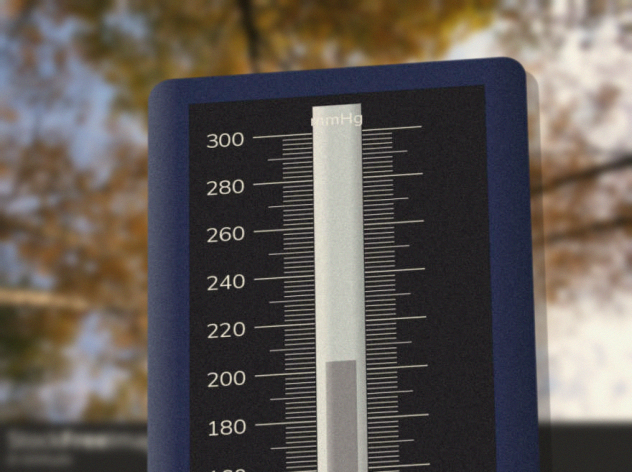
value=204 unit=mmHg
